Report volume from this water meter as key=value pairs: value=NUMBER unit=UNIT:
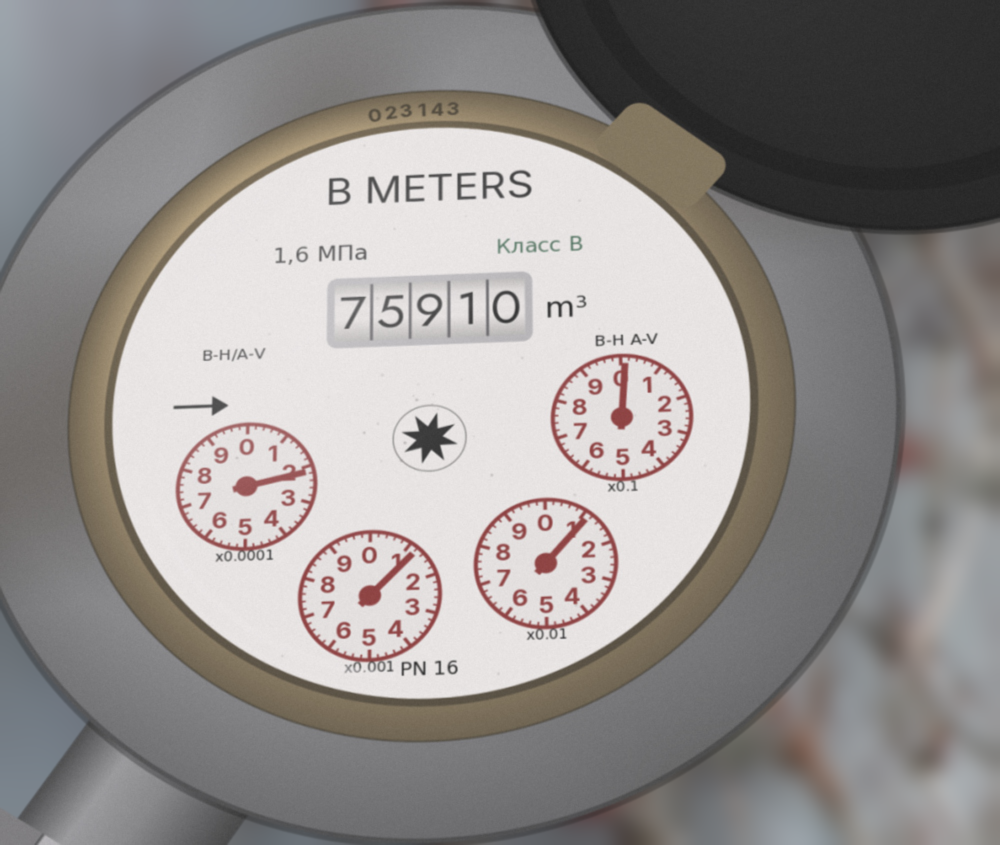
value=75910.0112 unit=m³
